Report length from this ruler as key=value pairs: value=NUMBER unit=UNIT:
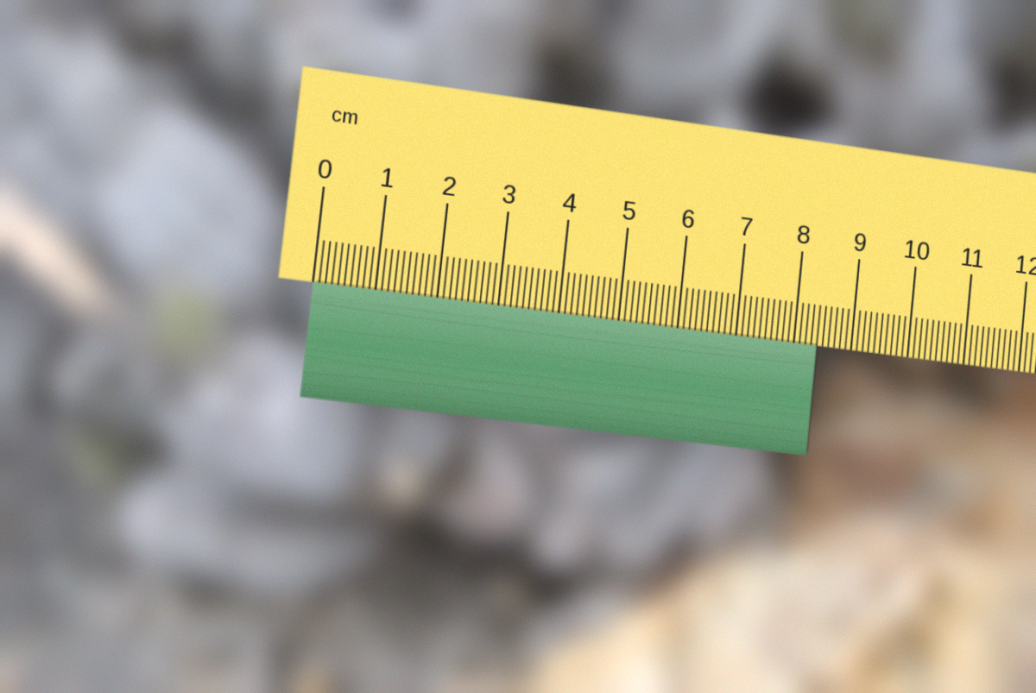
value=8.4 unit=cm
